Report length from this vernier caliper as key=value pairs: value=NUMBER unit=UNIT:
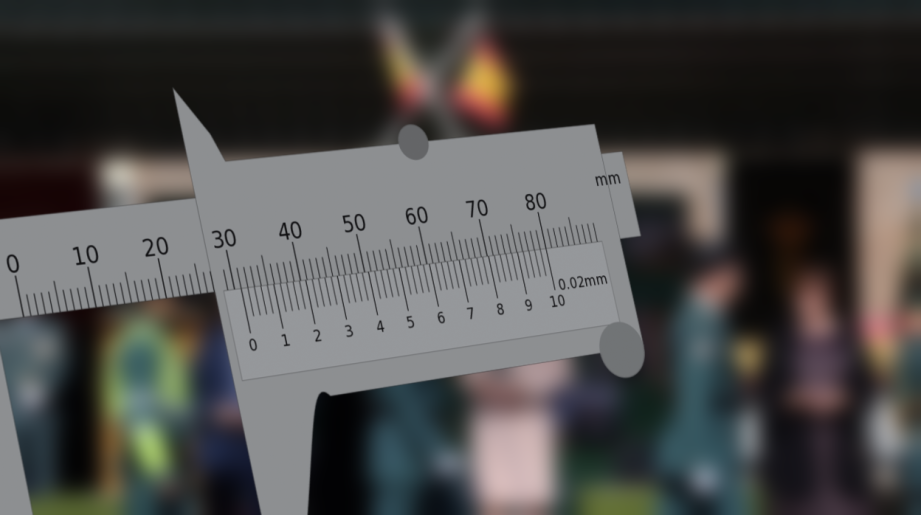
value=31.0 unit=mm
